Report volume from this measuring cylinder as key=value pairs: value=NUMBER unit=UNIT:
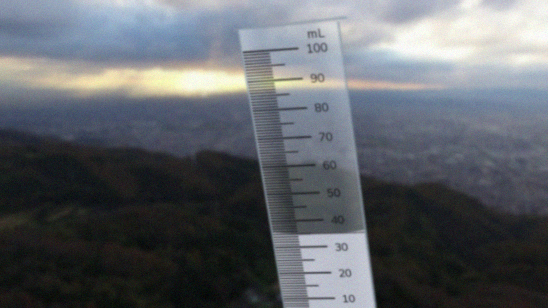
value=35 unit=mL
